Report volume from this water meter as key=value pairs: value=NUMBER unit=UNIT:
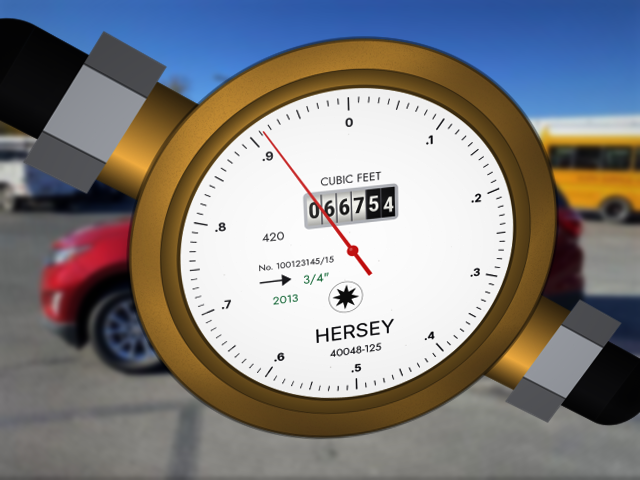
value=66753.91 unit=ft³
